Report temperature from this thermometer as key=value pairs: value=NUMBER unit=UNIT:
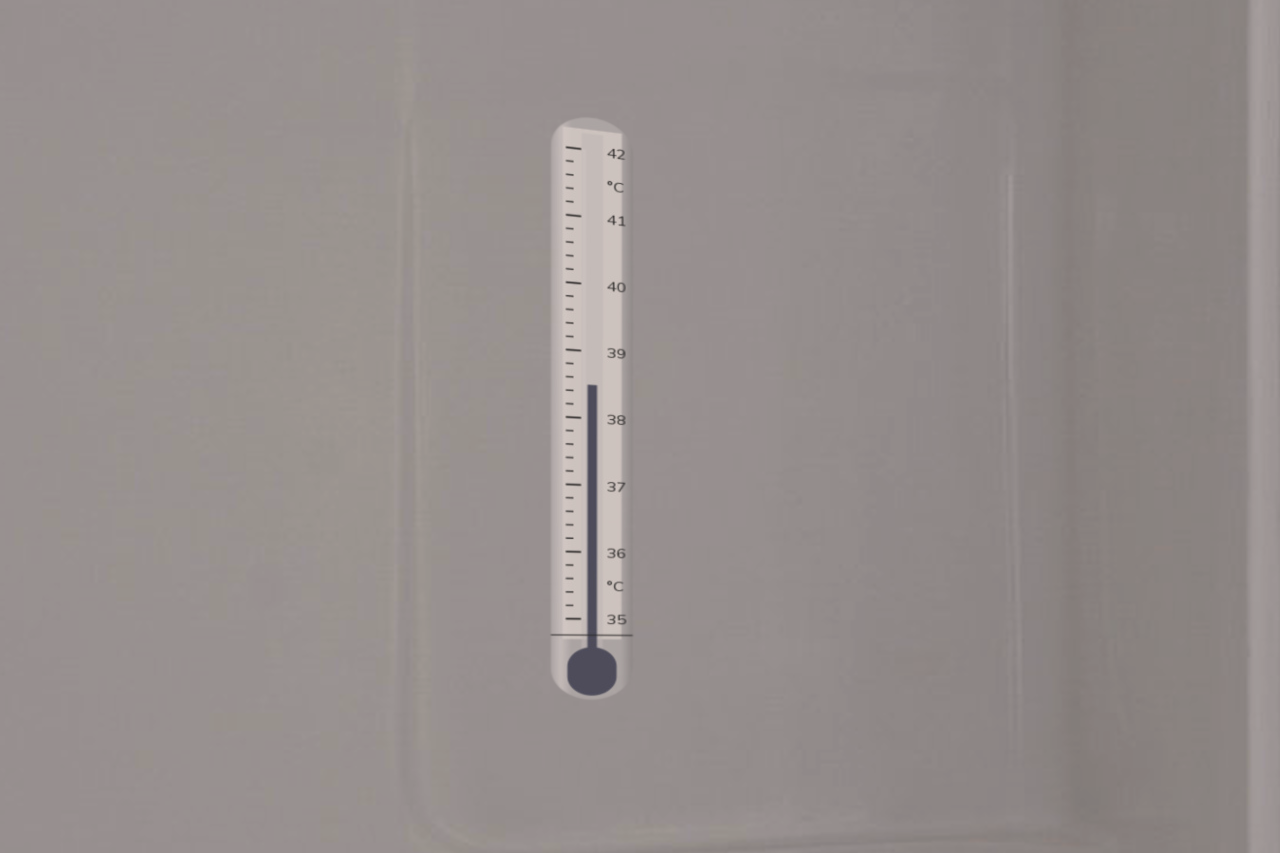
value=38.5 unit=°C
